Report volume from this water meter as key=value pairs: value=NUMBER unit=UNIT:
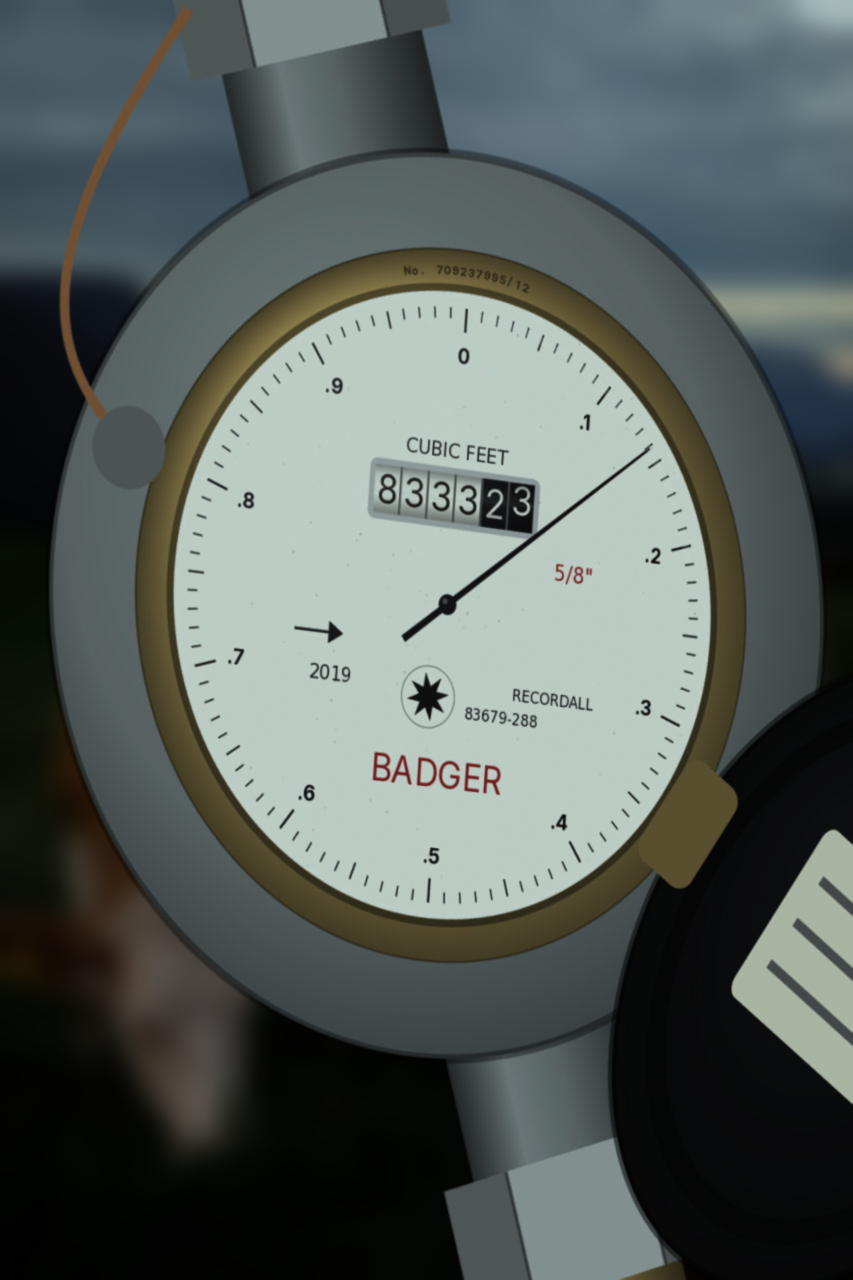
value=833323.14 unit=ft³
